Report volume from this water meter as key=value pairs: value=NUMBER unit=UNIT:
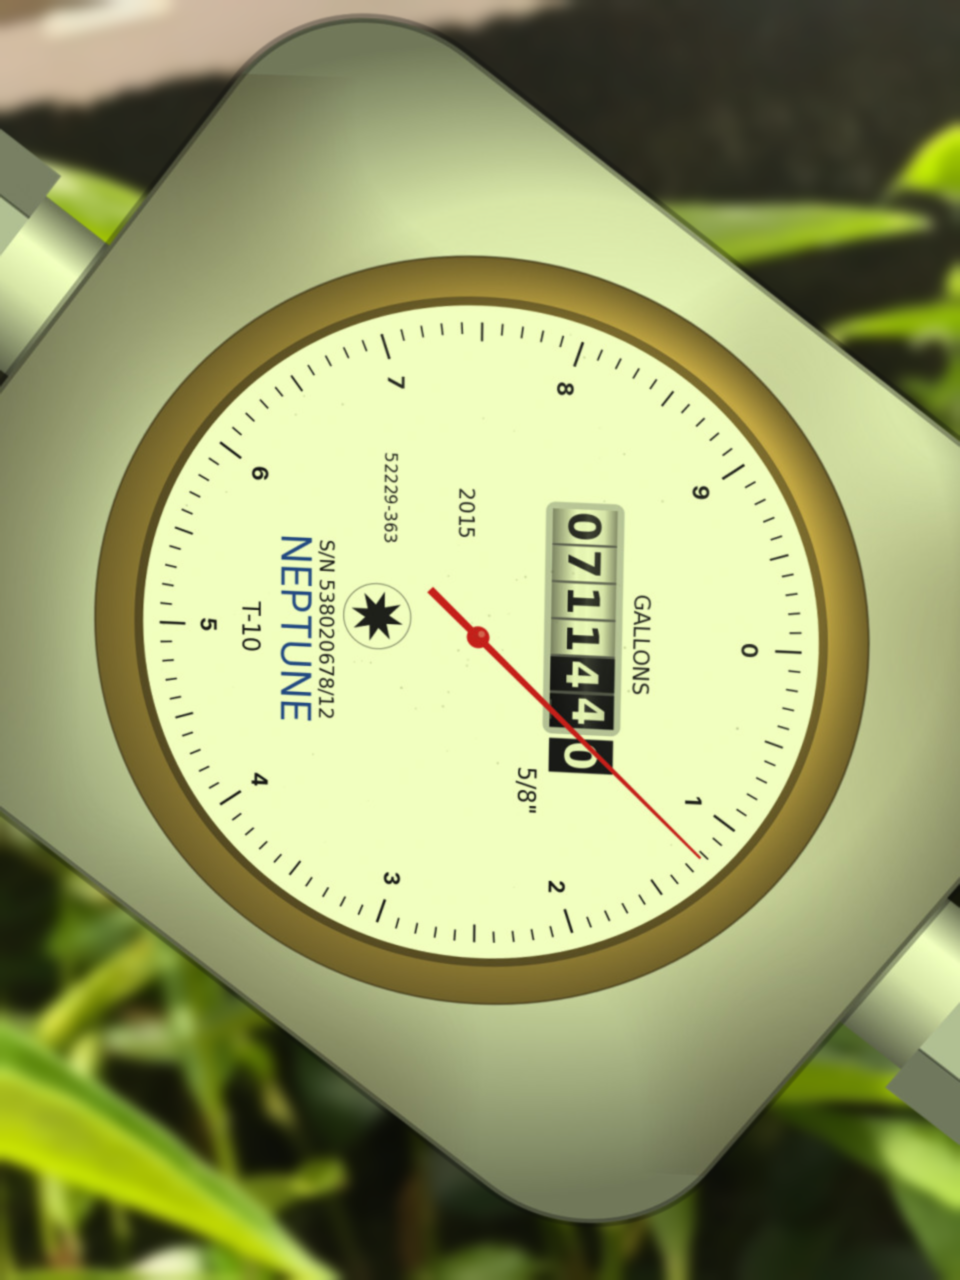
value=711441.2 unit=gal
